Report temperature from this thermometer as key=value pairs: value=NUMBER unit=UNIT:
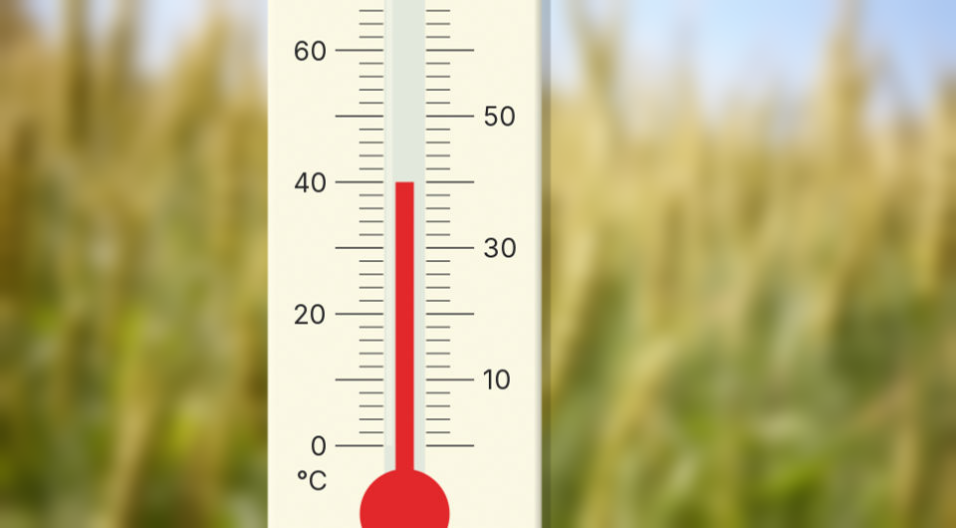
value=40 unit=°C
